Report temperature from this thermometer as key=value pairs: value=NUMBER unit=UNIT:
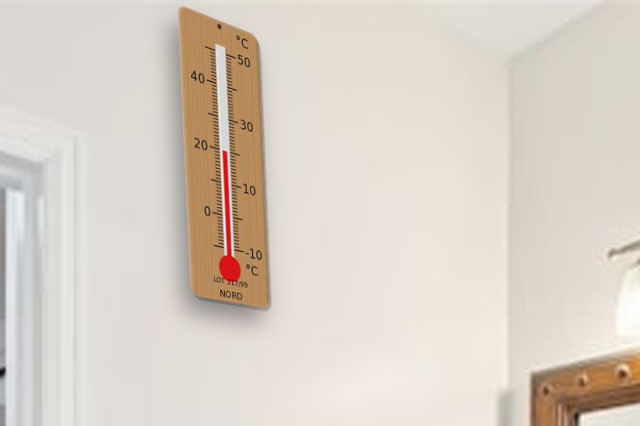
value=20 unit=°C
